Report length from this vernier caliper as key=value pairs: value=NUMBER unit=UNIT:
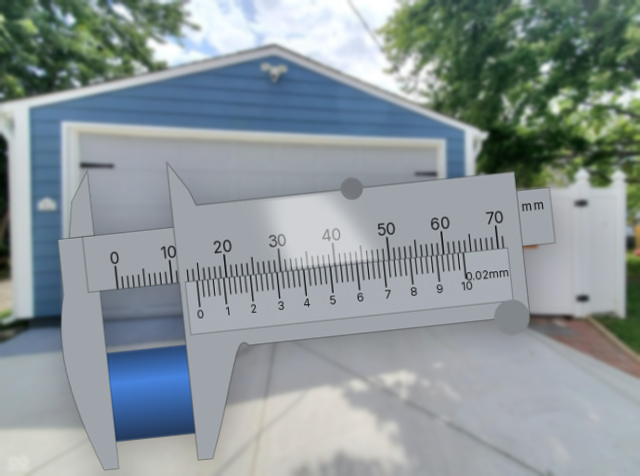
value=14.6 unit=mm
